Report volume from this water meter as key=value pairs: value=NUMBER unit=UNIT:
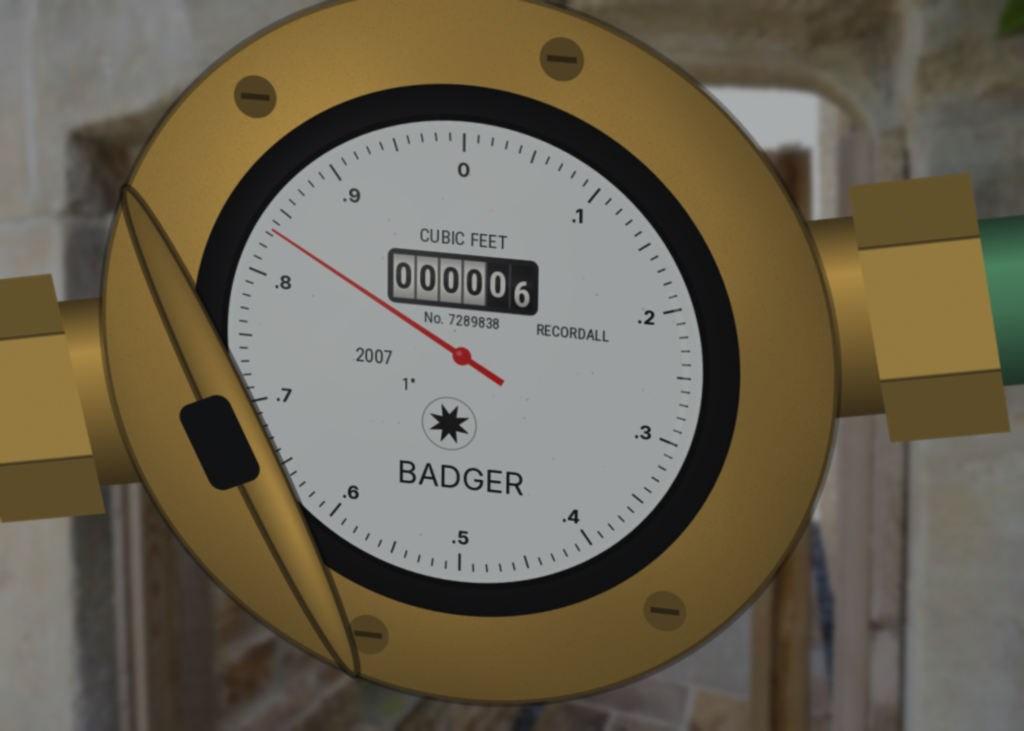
value=5.83 unit=ft³
